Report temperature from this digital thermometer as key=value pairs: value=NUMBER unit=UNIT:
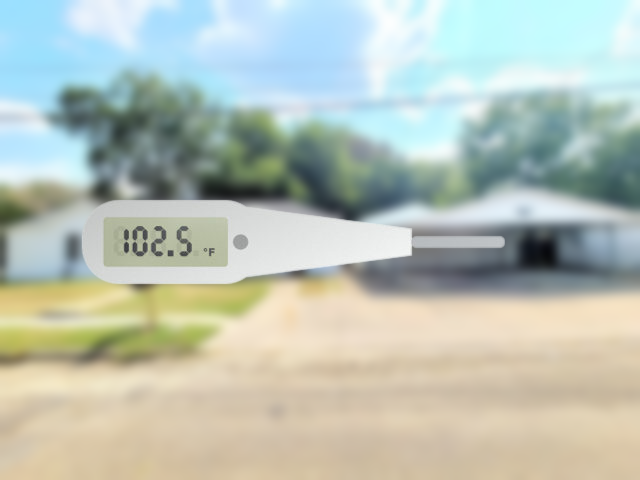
value=102.5 unit=°F
